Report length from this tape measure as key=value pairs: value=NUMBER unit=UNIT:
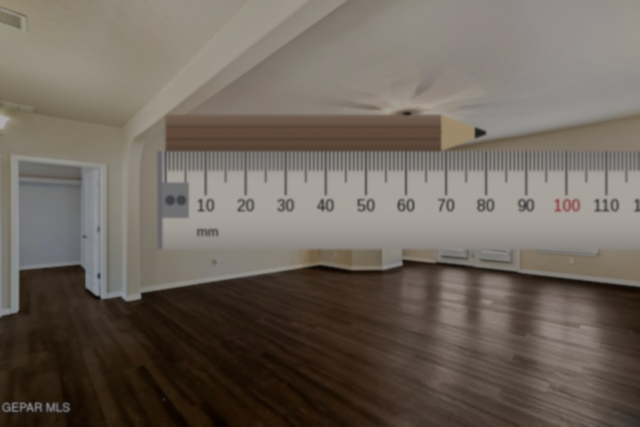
value=80 unit=mm
